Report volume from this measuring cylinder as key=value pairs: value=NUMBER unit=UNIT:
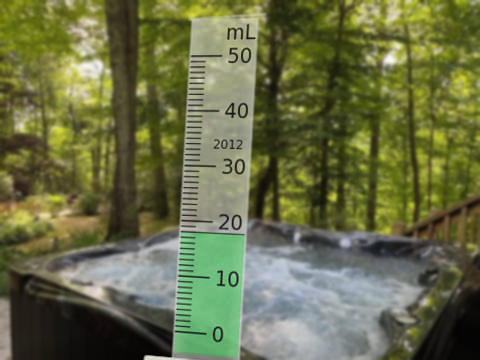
value=18 unit=mL
